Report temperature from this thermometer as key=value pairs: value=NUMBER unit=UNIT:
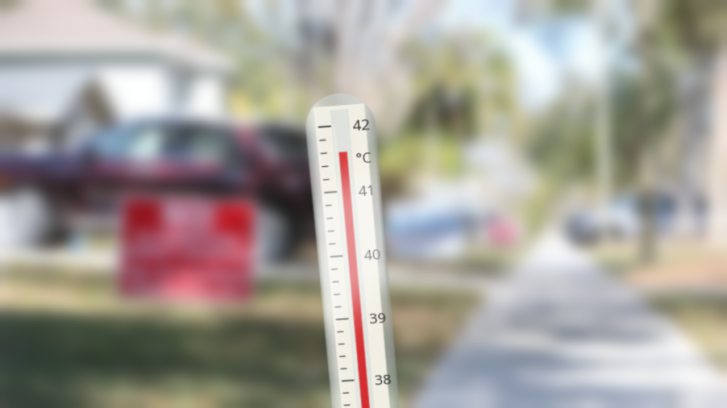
value=41.6 unit=°C
